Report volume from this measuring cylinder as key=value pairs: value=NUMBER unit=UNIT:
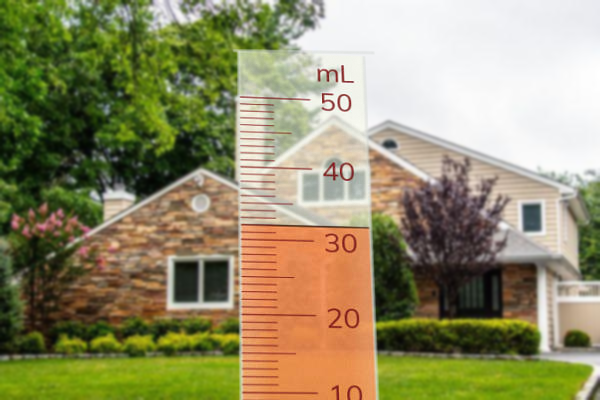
value=32 unit=mL
